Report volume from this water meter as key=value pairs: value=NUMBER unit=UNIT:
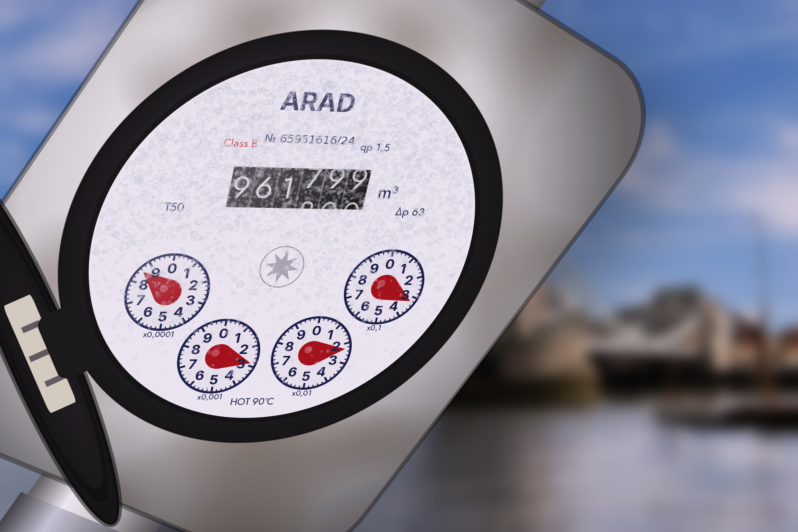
value=961799.3228 unit=m³
